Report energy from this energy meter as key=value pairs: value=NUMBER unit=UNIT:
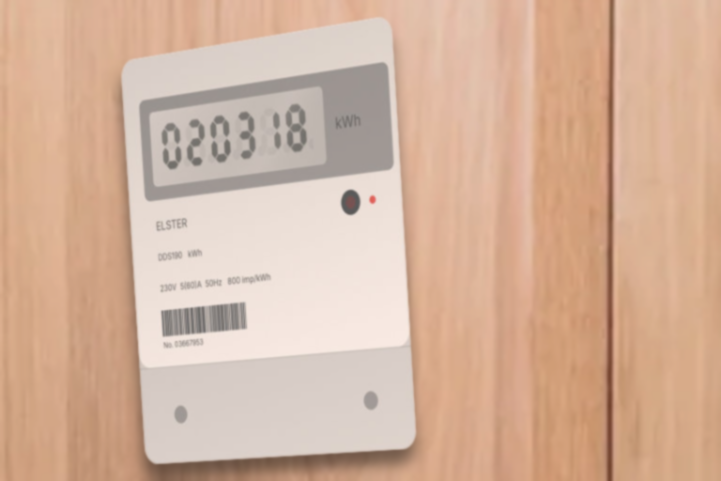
value=20318 unit=kWh
